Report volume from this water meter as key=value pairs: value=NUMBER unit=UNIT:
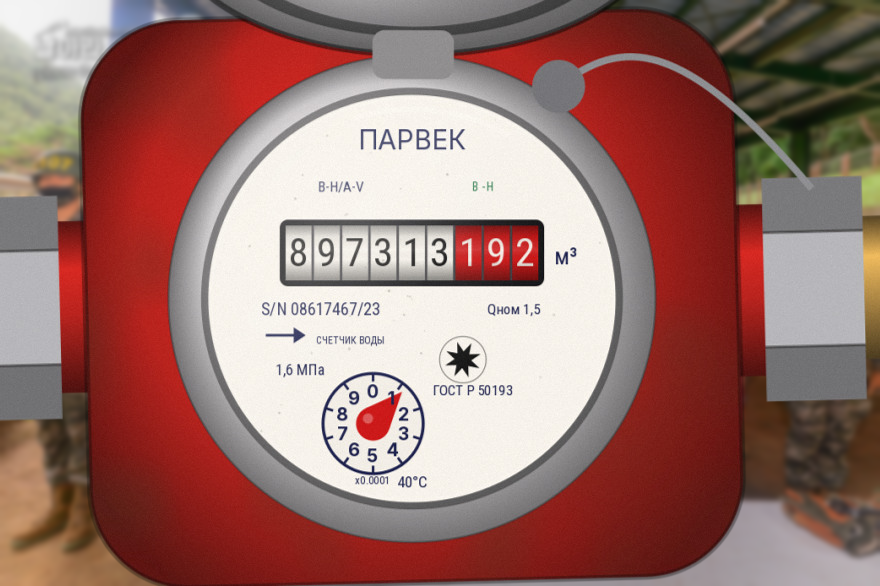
value=897313.1921 unit=m³
